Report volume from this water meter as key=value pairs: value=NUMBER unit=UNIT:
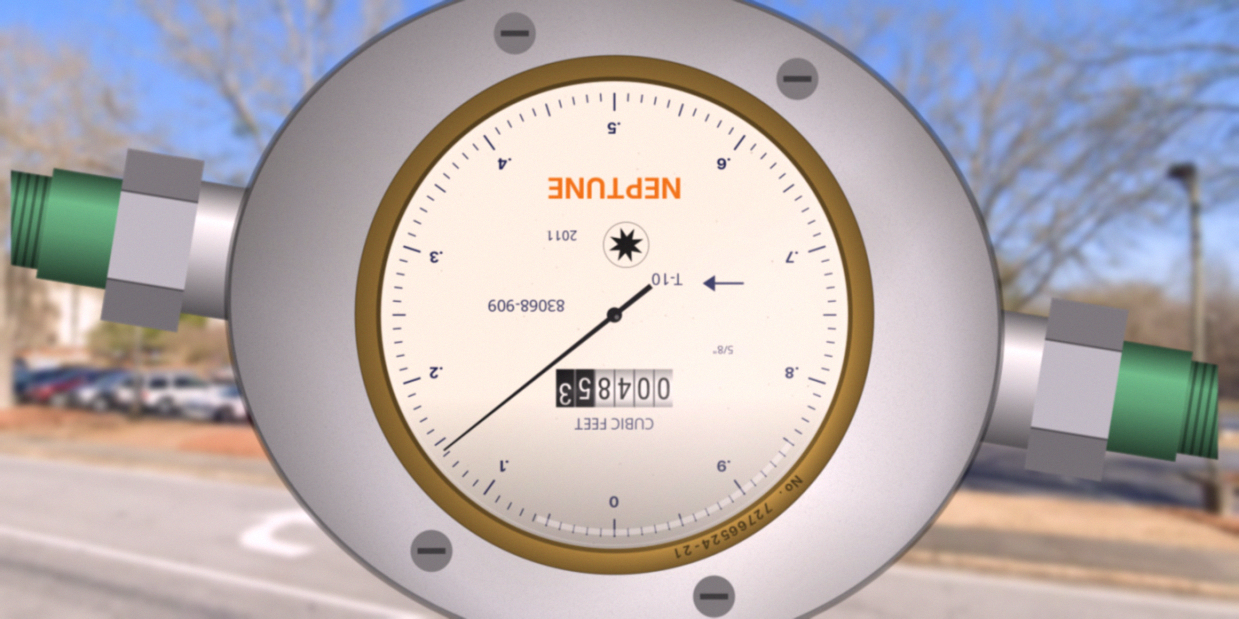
value=4853.14 unit=ft³
